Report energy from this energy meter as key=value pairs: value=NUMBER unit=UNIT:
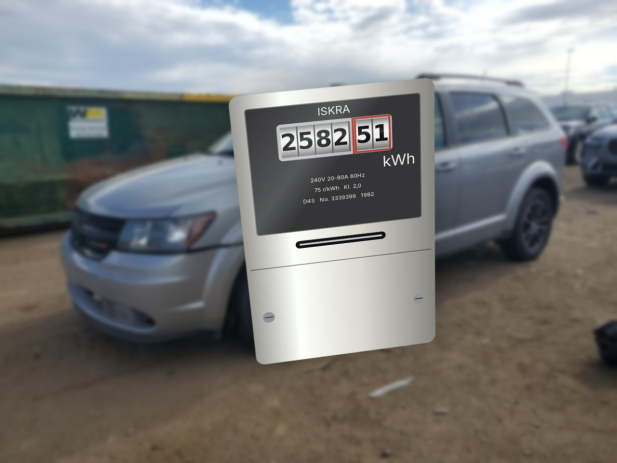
value=2582.51 unit=kWh
